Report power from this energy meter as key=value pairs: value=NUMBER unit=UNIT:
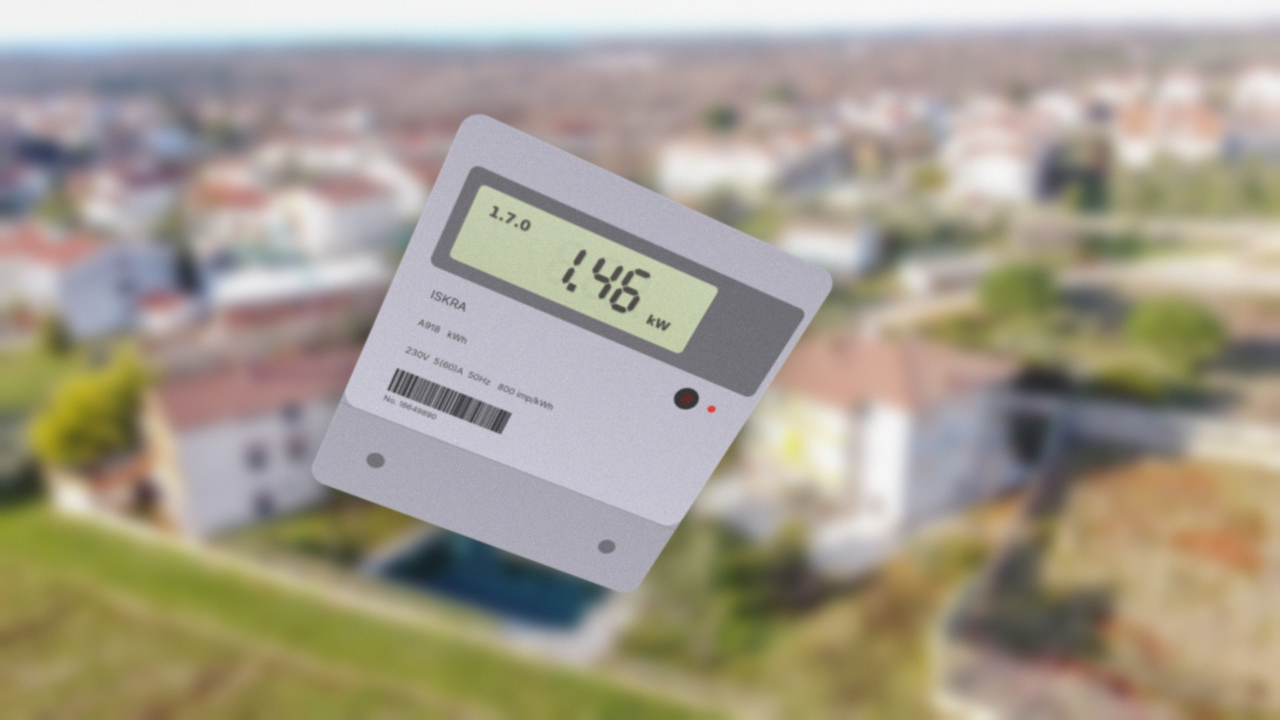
value=1.46 unit=kW
